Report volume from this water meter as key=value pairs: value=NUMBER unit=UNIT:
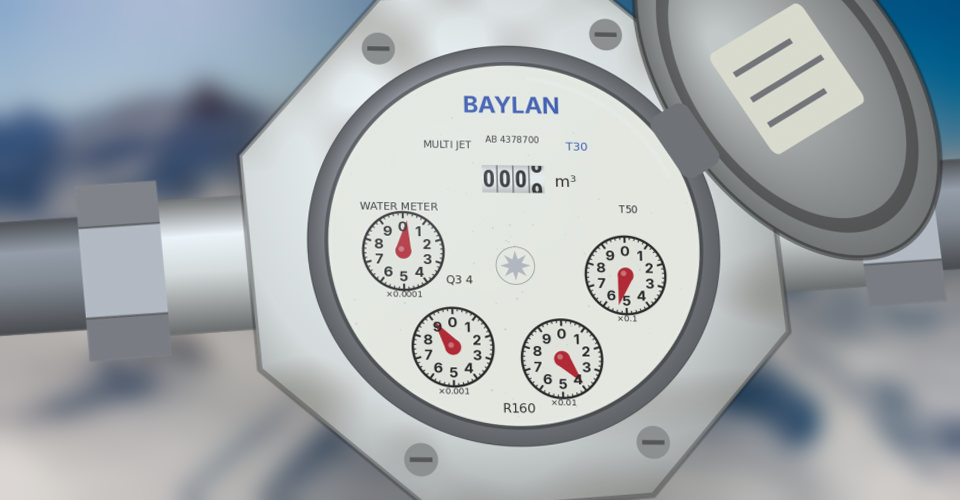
value=8.5390 unit=m³
